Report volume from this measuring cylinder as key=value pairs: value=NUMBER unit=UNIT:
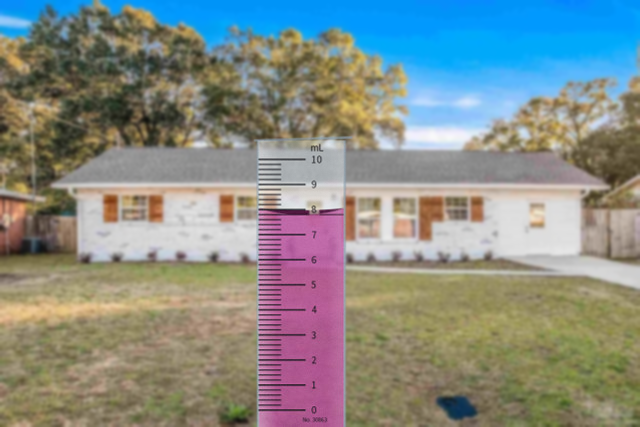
value=7.8 unit=mL
